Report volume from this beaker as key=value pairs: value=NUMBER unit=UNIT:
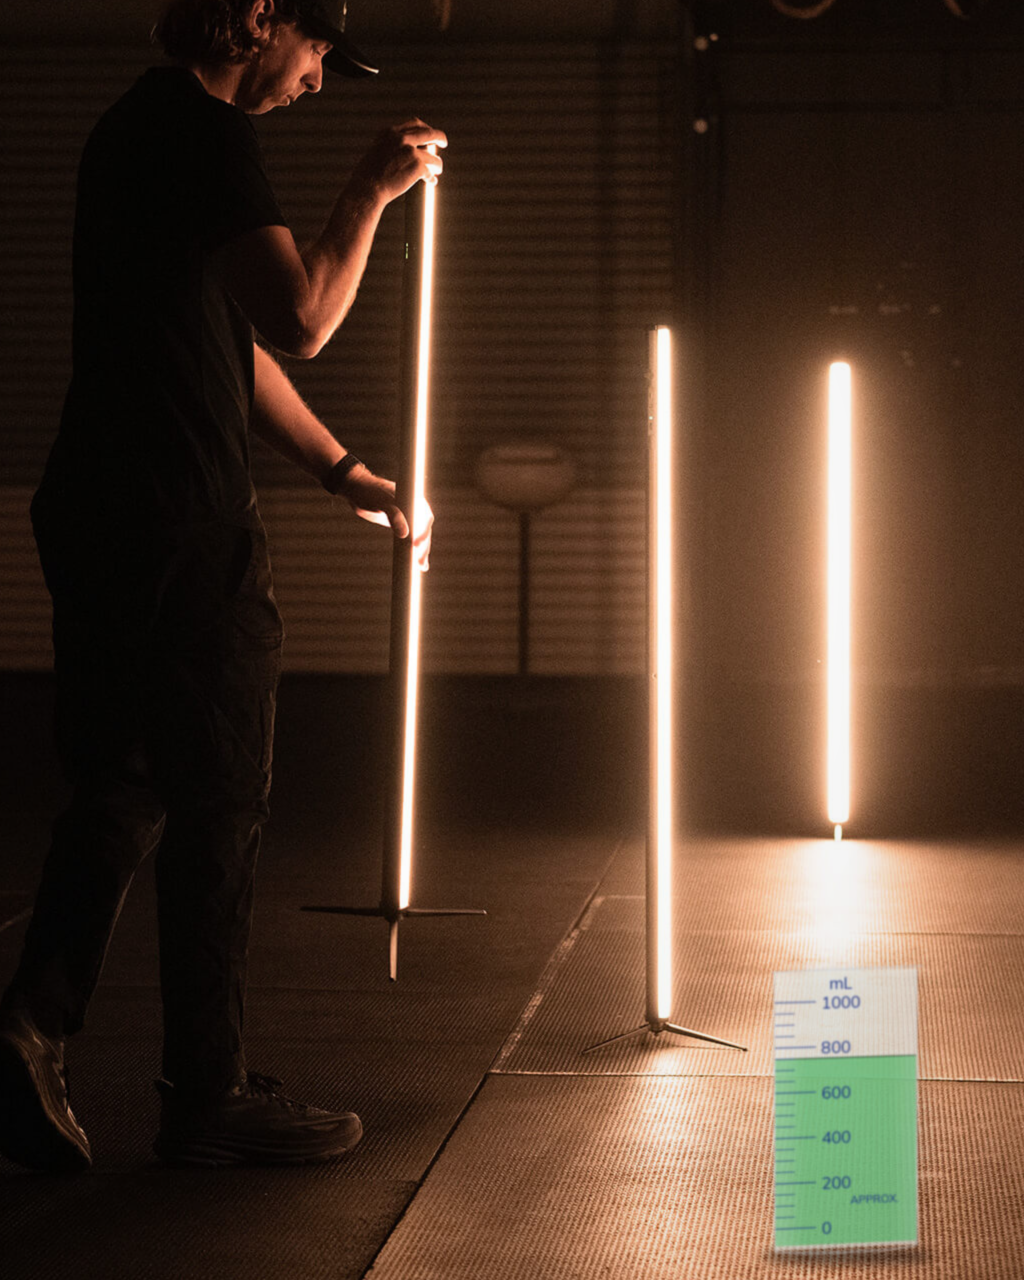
value=750 unit=mL
